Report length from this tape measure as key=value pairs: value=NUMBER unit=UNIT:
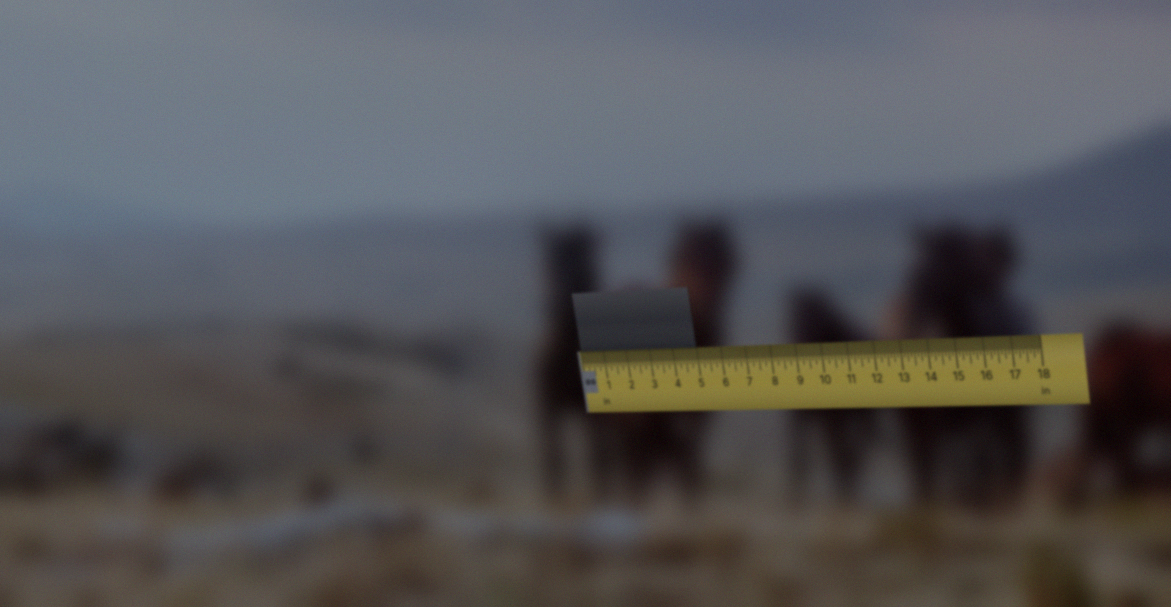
value=5 unit=in
